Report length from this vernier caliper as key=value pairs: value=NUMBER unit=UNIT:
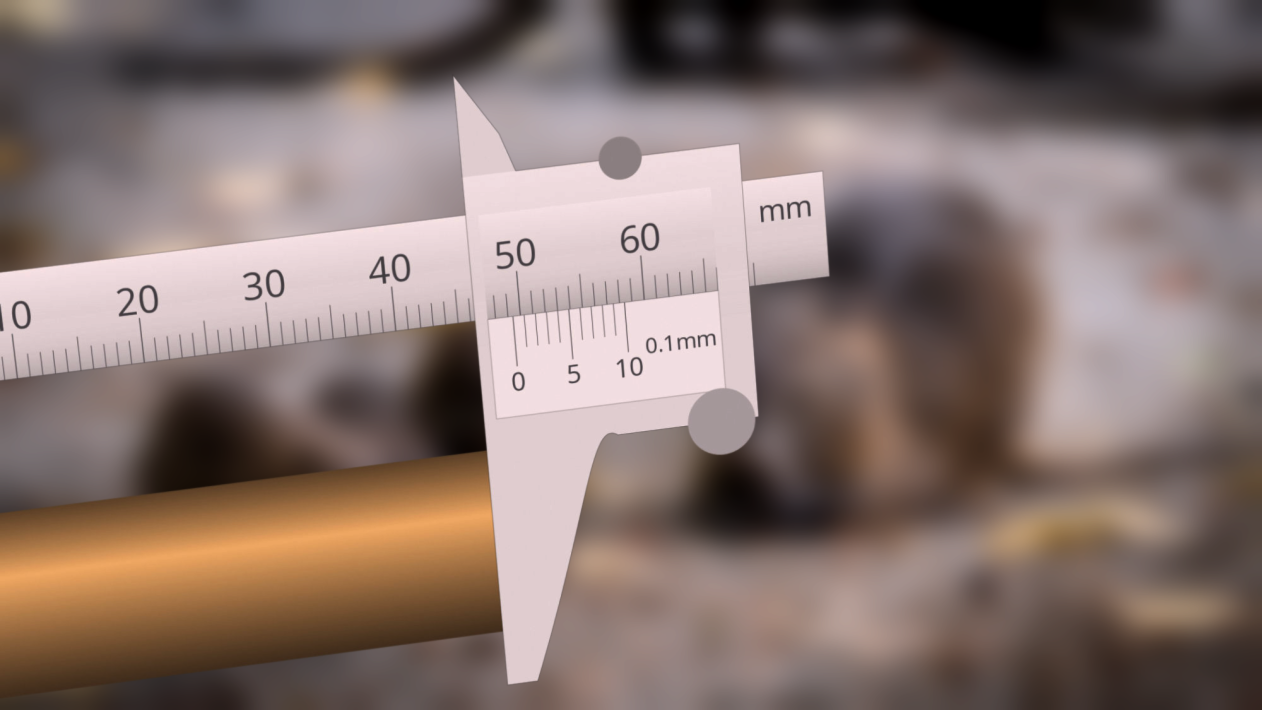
value=49.4 unit=mm
